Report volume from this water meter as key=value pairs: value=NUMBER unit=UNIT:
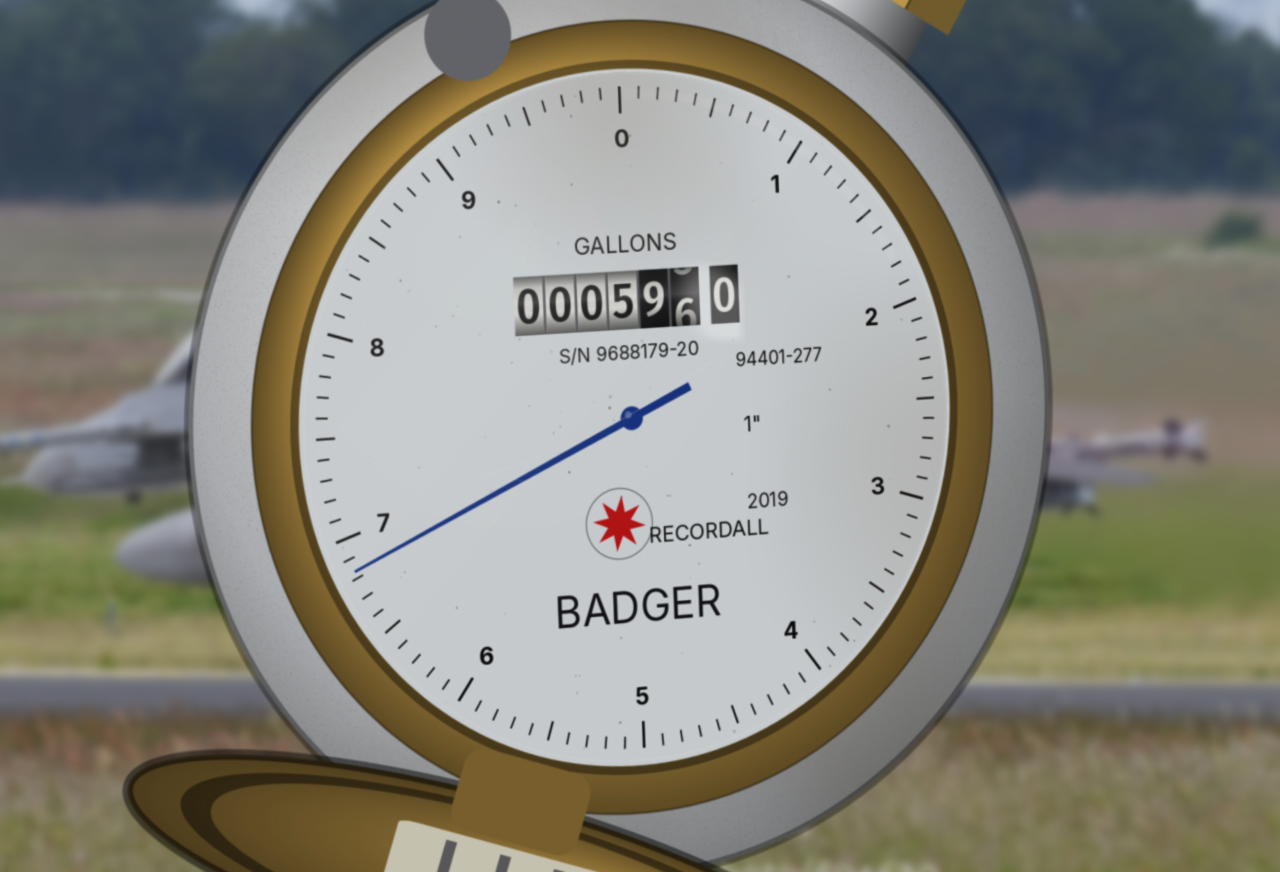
value=5956.8 unit=gal
